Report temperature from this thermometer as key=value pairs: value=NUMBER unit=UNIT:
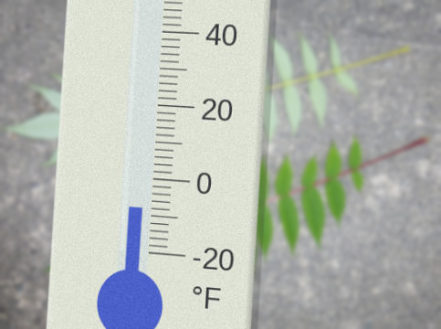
value=-8 unit=°F
